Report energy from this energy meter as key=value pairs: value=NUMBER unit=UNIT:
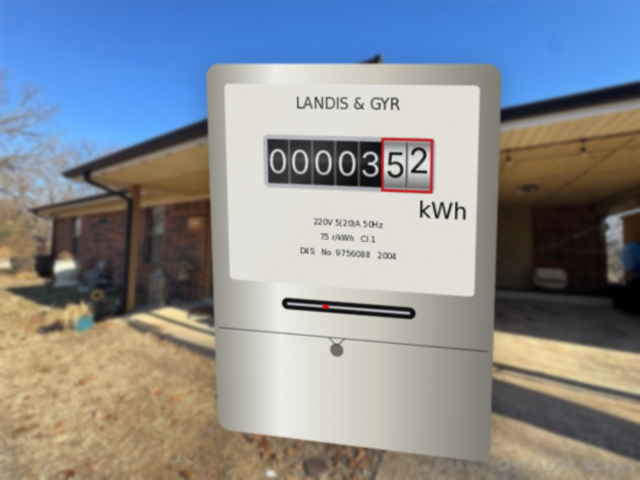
value=3.52 unit=kWh
